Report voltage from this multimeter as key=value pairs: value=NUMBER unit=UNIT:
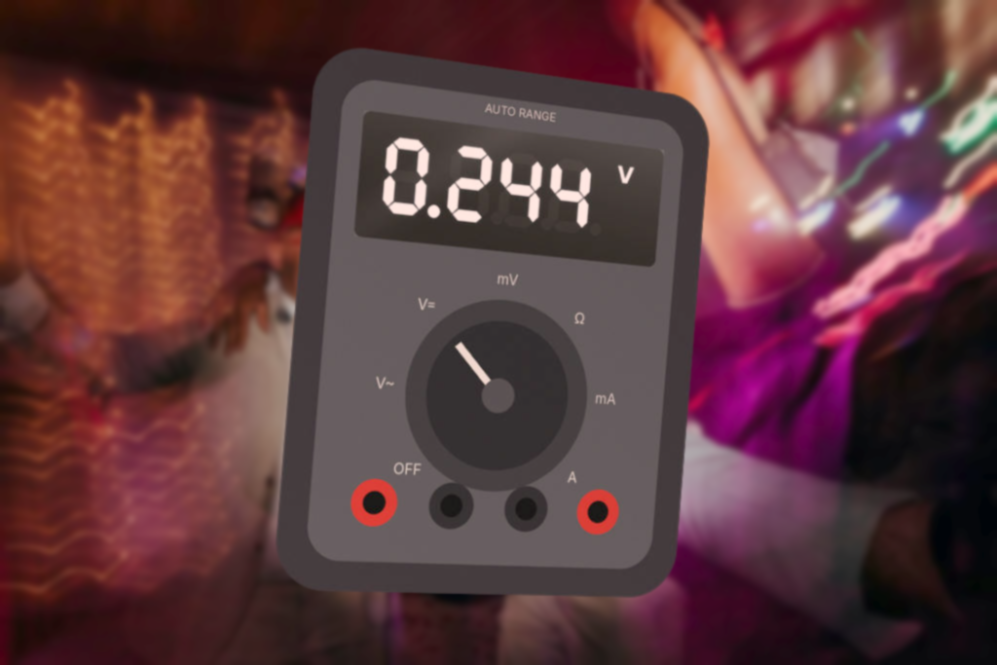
value=0.244 unit=V
